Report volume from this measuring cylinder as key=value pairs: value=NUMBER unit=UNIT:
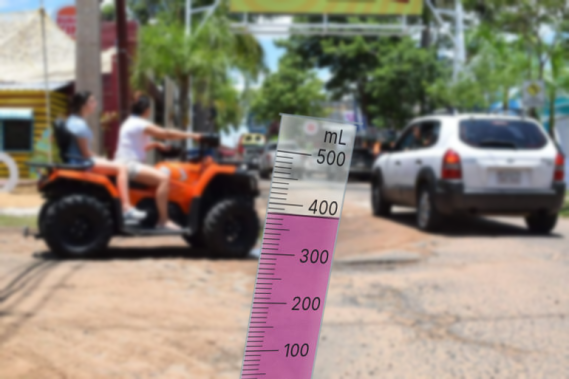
value=380 unit=mL
